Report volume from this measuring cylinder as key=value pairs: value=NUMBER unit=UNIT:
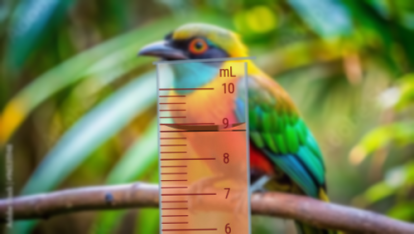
value=8.8 unit=mL
